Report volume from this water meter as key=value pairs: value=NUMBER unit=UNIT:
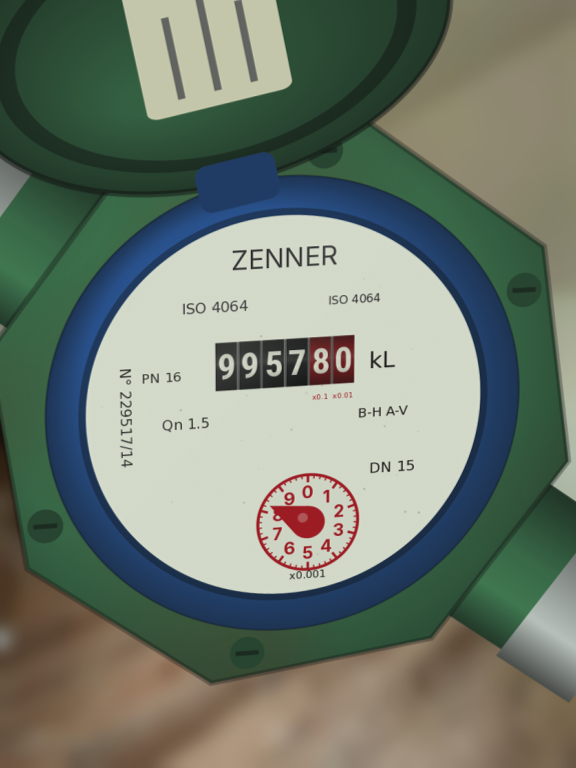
value=9957.808 unit=kL
